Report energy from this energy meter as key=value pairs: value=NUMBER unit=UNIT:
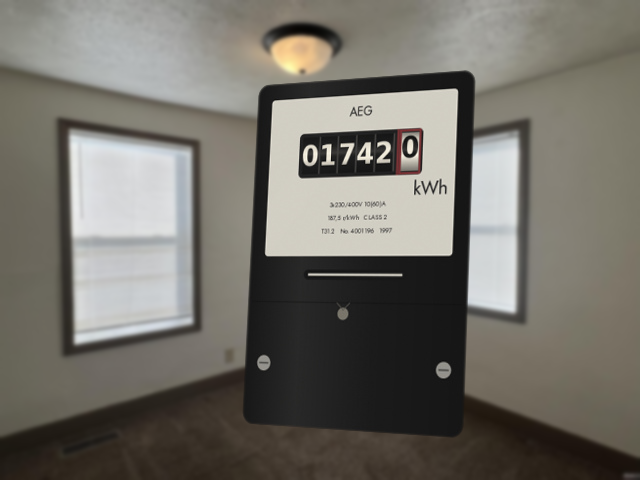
value=1742.0 unit=kWh
